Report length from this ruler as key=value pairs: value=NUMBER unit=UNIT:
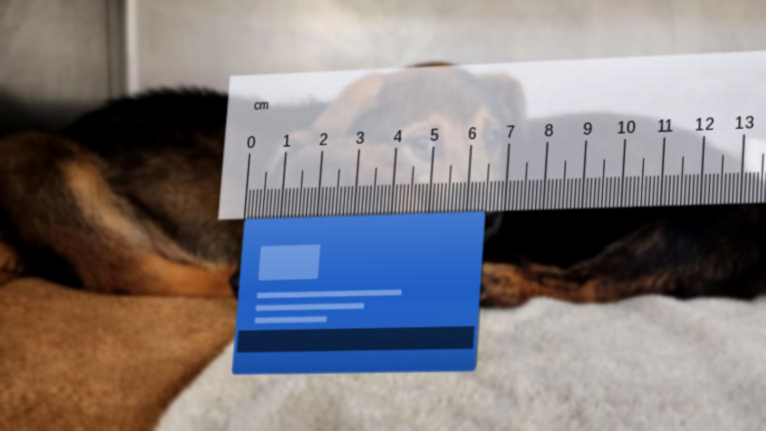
value=6.5 unit=cm
